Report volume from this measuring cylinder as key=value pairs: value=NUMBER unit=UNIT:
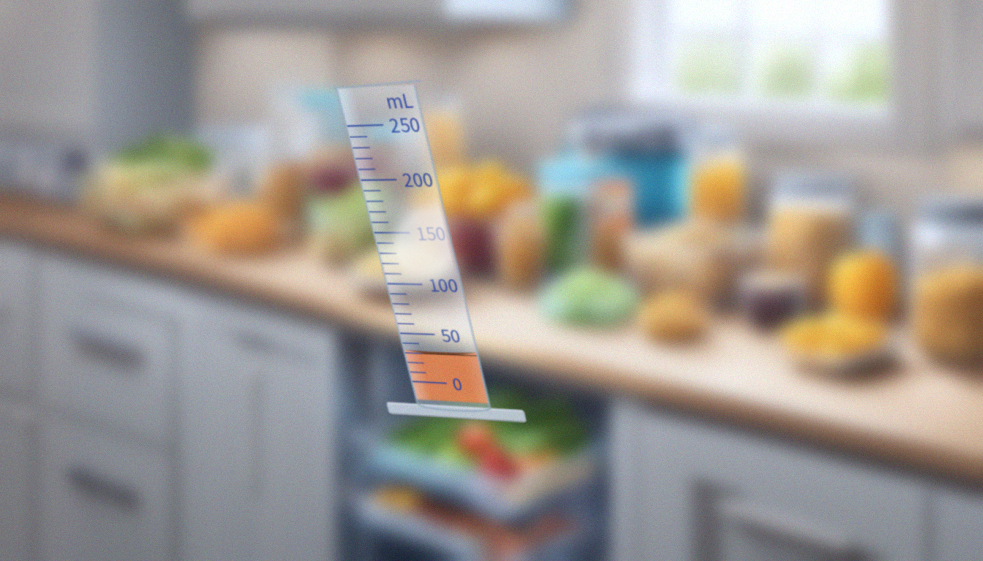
value=30 unit=mL
